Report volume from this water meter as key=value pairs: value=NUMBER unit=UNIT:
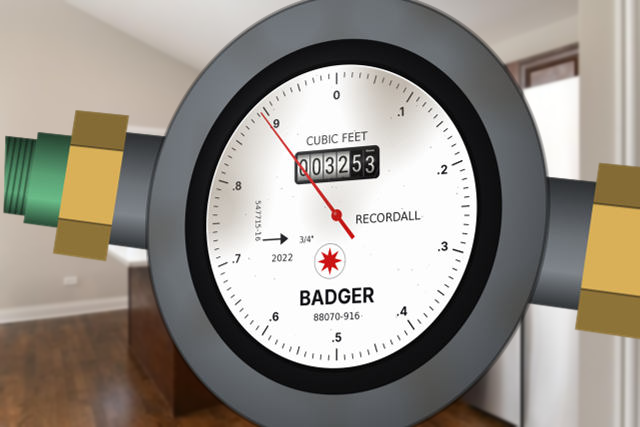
value=3252.89 unit=ft³
